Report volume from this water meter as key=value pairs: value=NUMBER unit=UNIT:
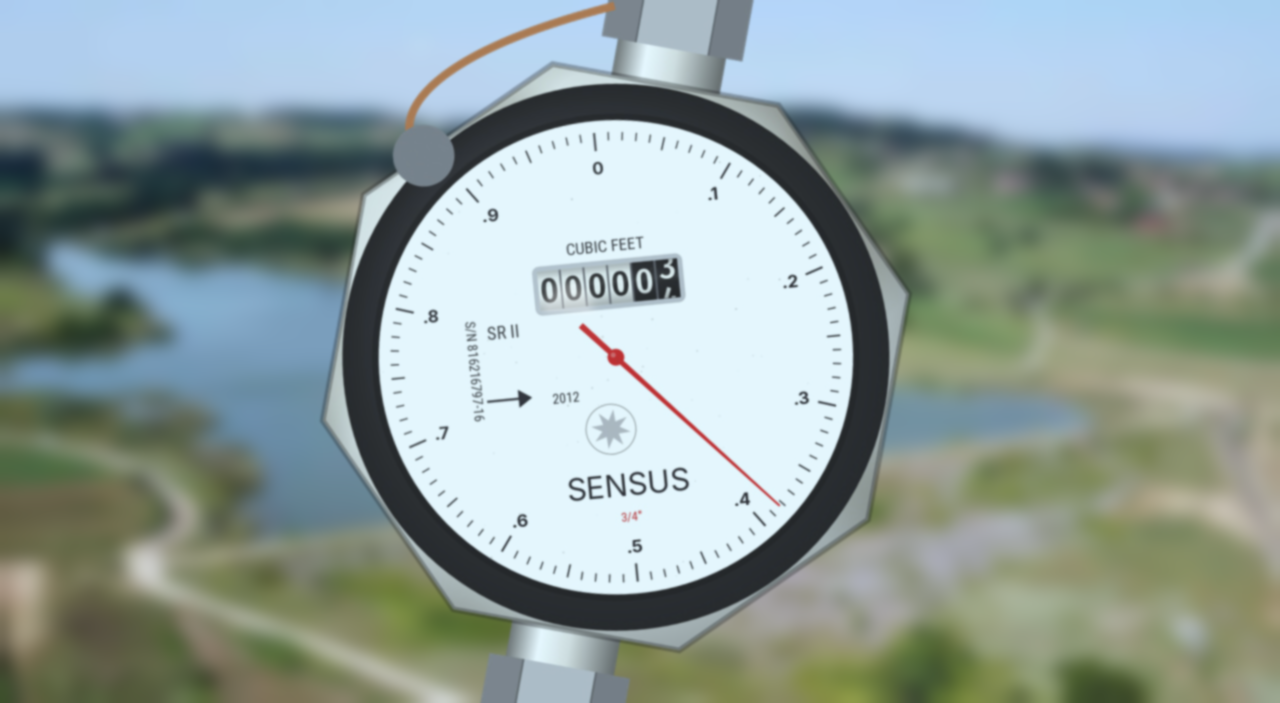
value=3.38 unit=ft³
